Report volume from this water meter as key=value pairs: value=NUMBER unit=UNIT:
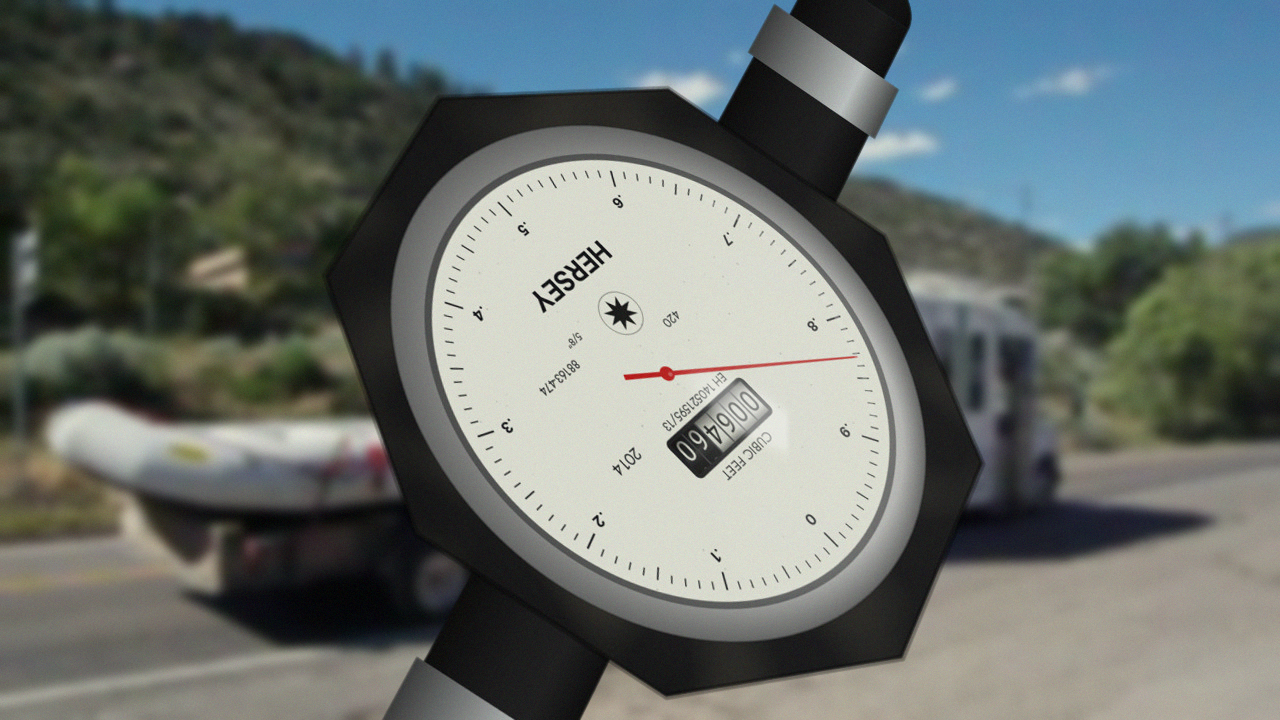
value=6459.83 unit=ft³
